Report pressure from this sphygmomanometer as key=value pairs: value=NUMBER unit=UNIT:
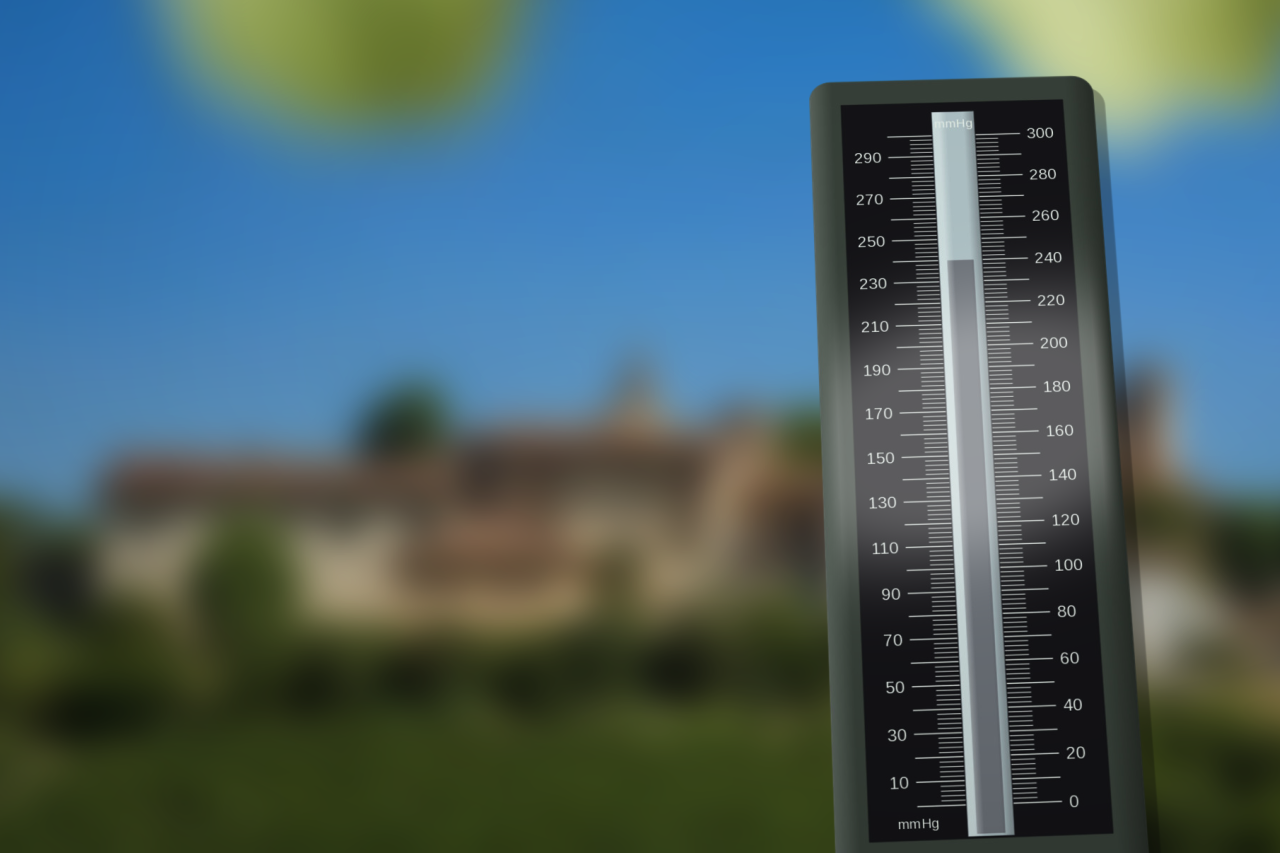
value=240 unit=mmHg
